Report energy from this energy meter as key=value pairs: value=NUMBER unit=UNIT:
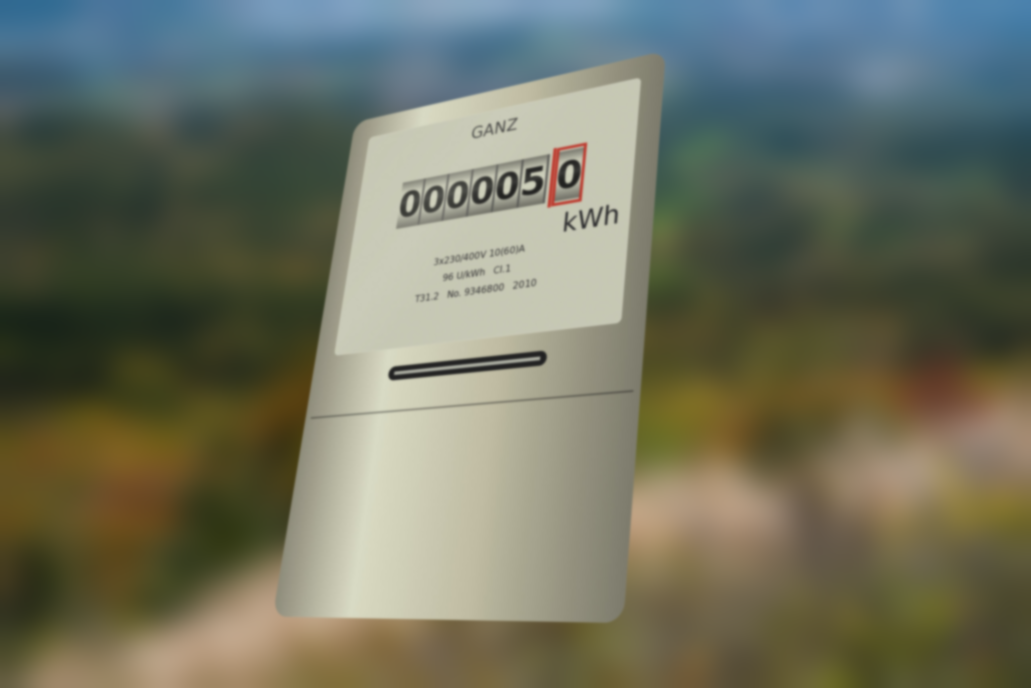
value=5.0 unit=kWh
